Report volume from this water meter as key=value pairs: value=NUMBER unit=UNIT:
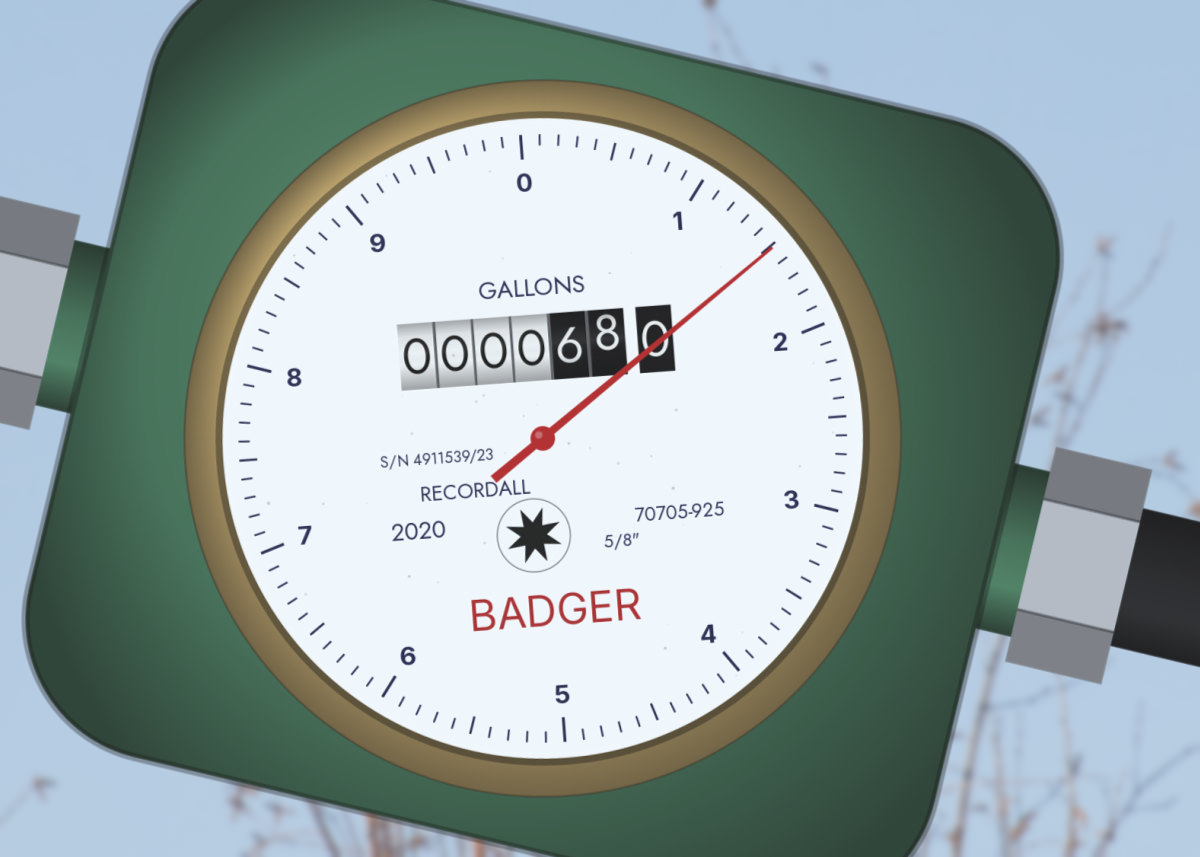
value=681.5 unit=gal
